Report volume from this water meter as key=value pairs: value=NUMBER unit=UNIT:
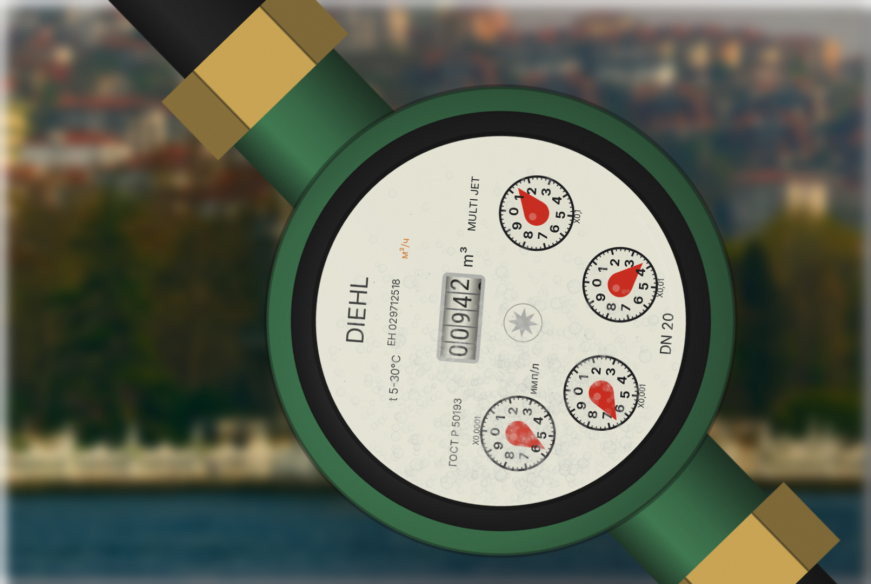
value=942.1365 unit=m³
